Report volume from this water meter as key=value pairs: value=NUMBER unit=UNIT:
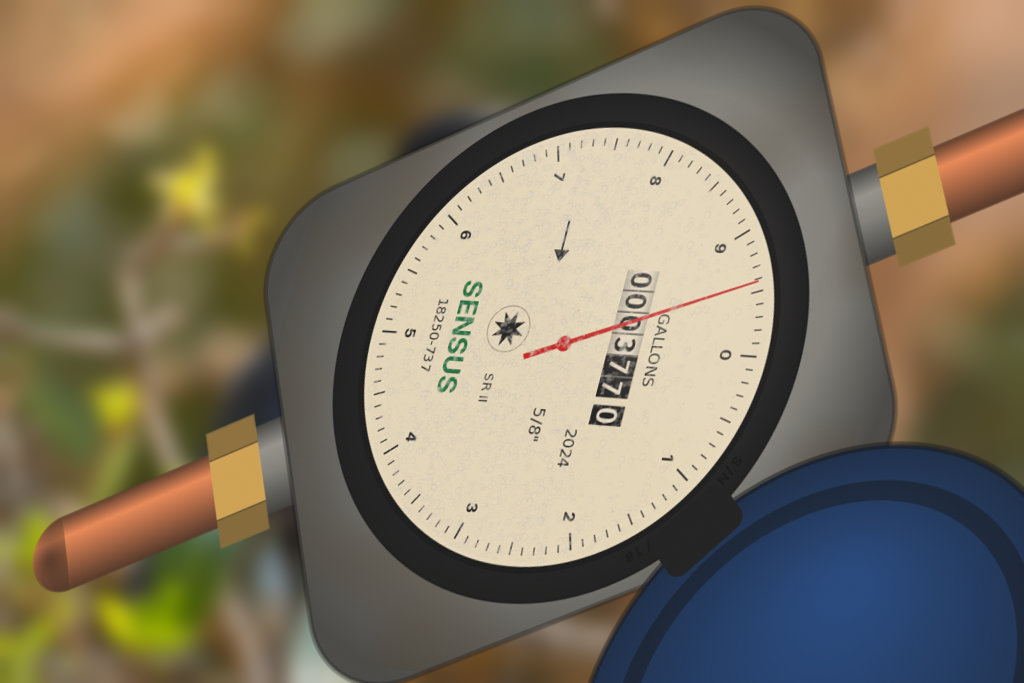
value=3769.4 unit=gal
